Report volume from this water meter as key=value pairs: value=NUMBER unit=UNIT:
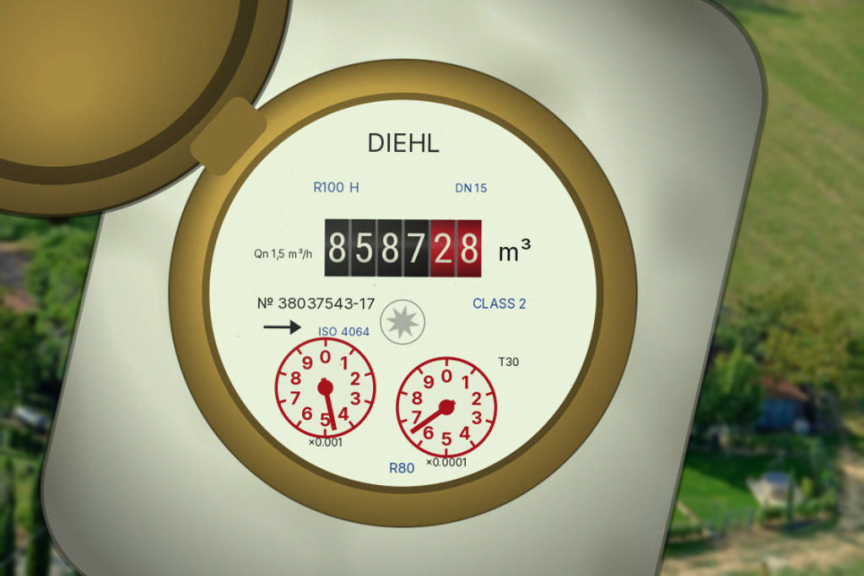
value=8587.2846 unit=m³
